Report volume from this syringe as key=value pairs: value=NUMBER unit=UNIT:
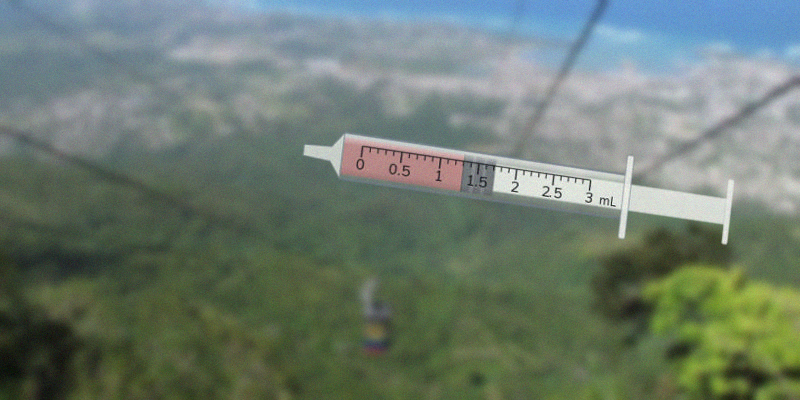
value=1.3 unit=mL
